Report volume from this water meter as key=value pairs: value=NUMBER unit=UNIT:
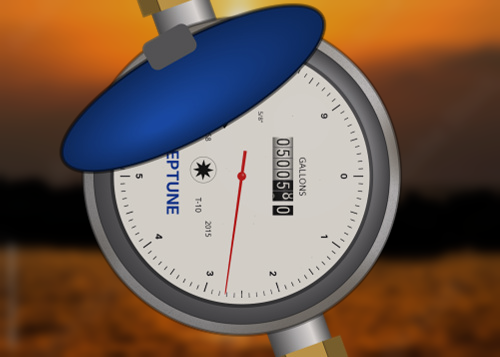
value=500582.7 unit=gal
